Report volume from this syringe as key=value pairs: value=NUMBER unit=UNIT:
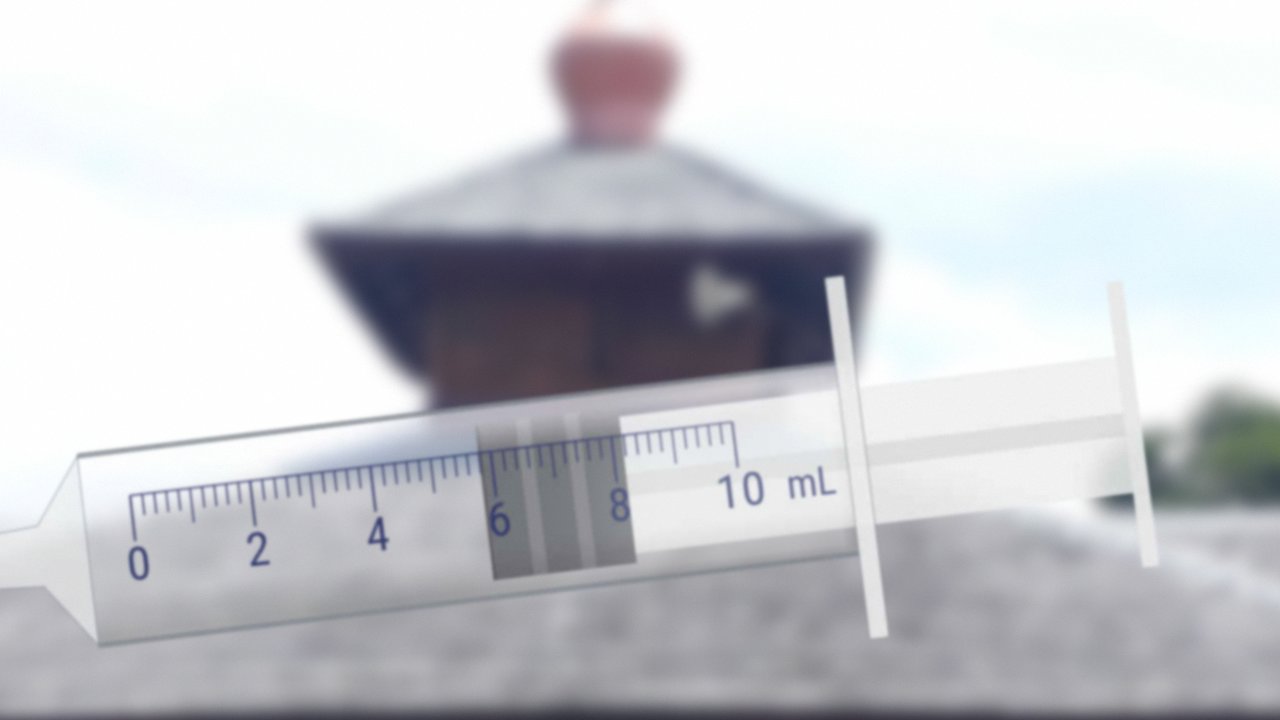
value=5.8 unit=mL
